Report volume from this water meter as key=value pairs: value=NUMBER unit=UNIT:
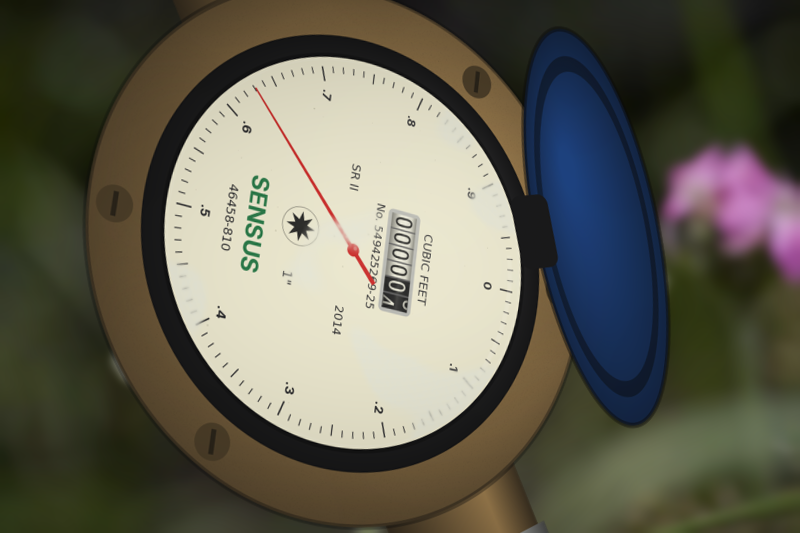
value=3.63 unit=ft³
